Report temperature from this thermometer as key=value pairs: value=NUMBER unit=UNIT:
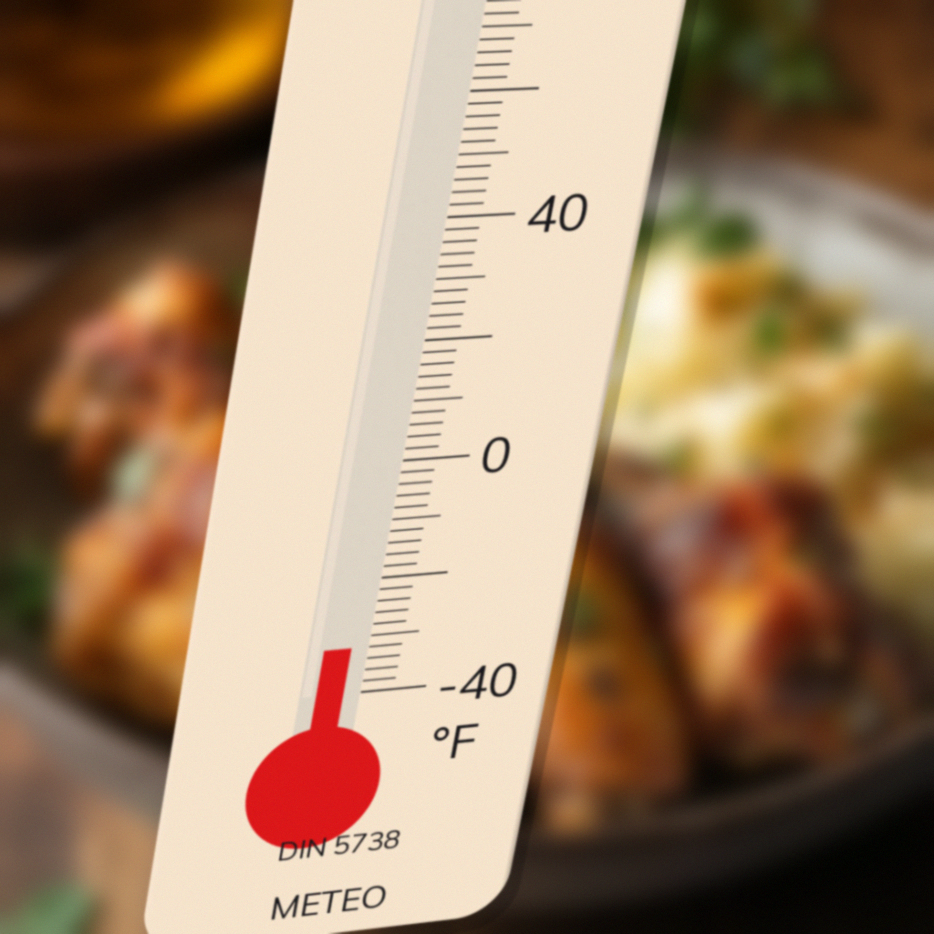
value=-32 unit=°F
